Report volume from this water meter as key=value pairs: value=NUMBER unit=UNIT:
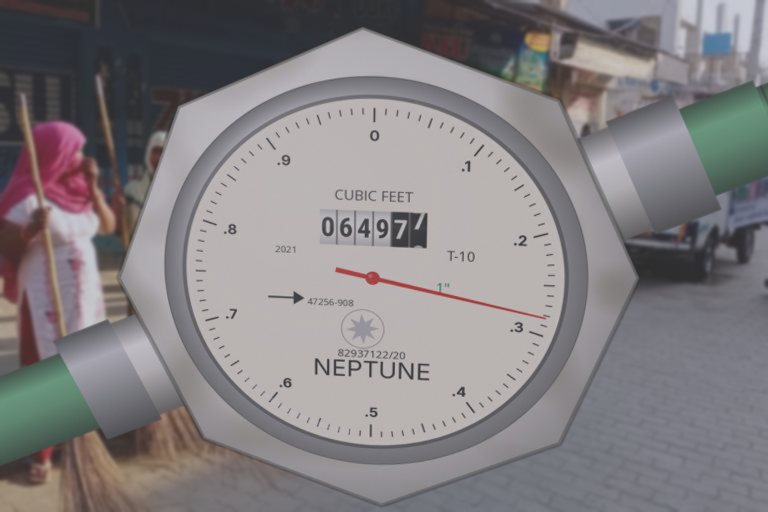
value=64977.28 unit=ft³
